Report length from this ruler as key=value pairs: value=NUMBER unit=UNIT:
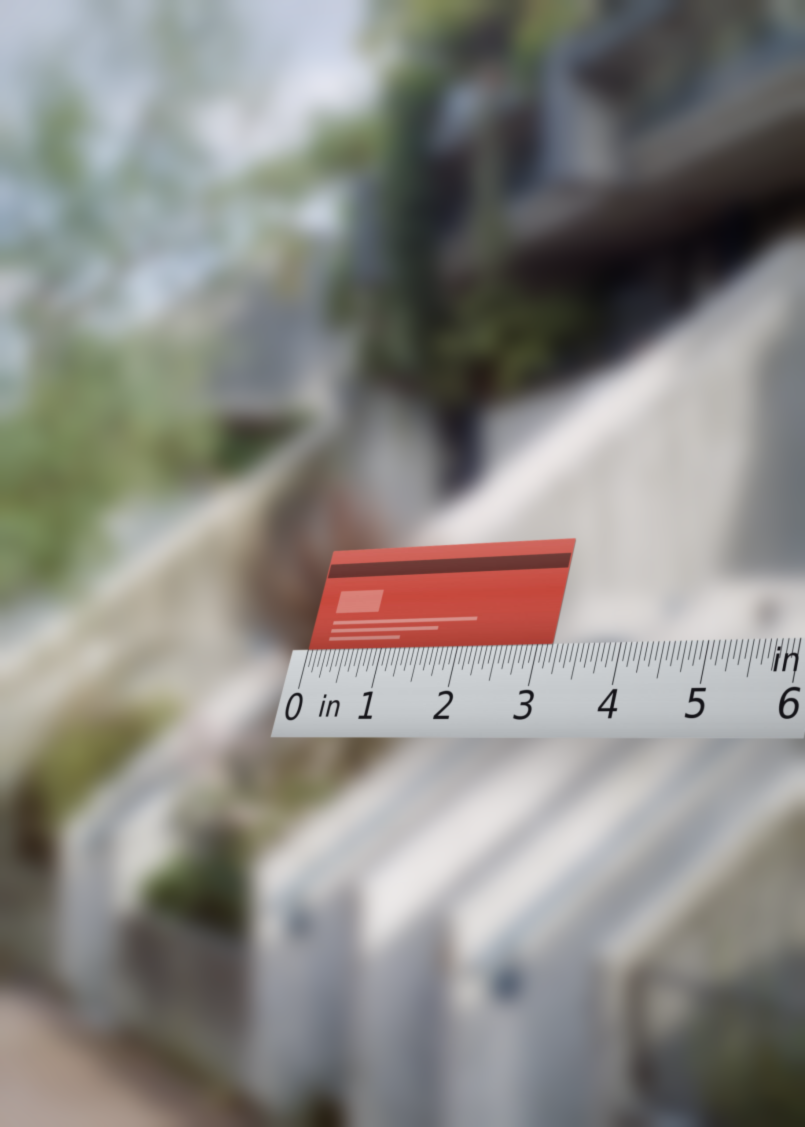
value=3.1875 unit=in
